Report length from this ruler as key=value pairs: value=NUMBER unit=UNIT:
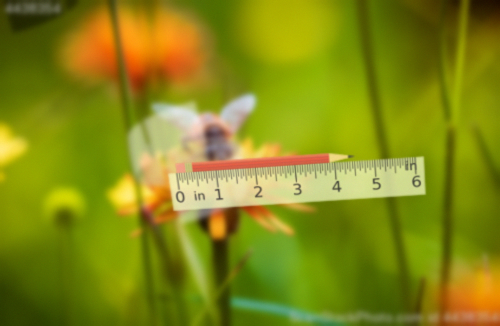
value=4.5 unit=in
